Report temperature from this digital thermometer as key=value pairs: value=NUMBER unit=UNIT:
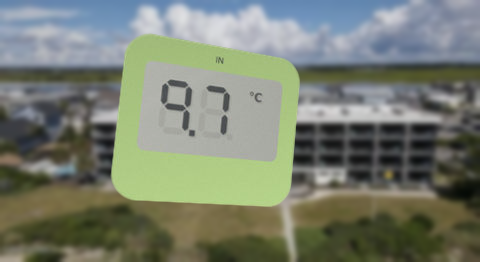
value=9.7 unit=°C
